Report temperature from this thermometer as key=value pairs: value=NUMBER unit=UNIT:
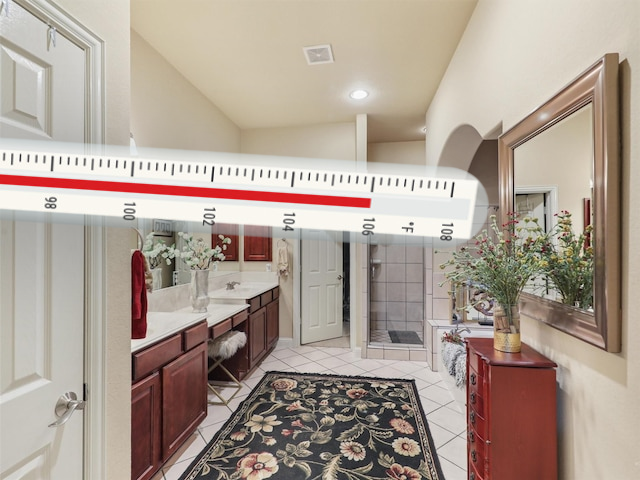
value=106 unit=°F
